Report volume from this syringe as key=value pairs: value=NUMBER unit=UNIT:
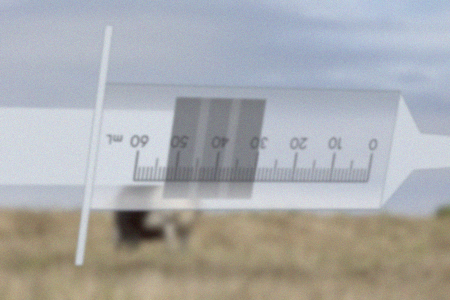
value=30 unit=mL
